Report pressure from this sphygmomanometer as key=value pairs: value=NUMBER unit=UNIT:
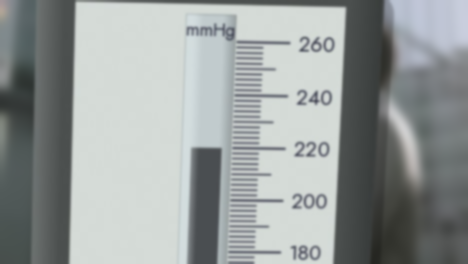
value=220 unit=mmHg
